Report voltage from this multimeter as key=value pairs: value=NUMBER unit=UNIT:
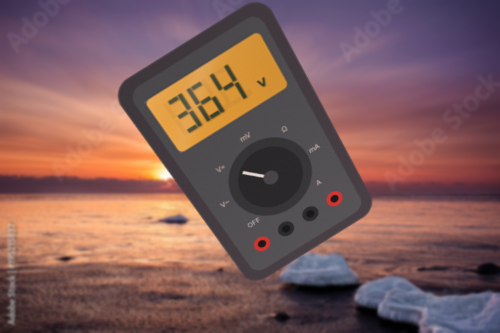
value=364 unit=V
